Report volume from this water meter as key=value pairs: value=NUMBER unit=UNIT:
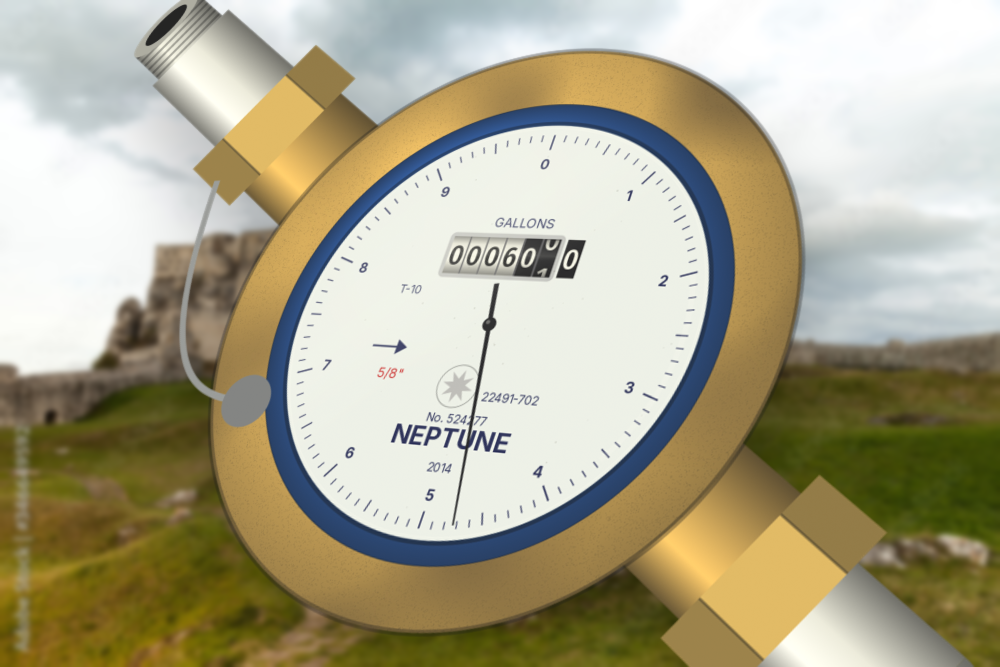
value=6004.7 unit=gal
